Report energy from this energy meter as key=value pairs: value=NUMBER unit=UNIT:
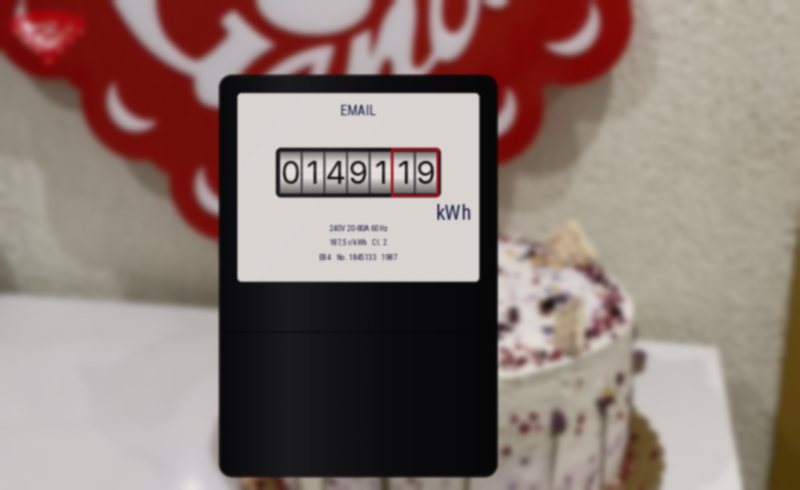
value=1491.19 unit=kWh
